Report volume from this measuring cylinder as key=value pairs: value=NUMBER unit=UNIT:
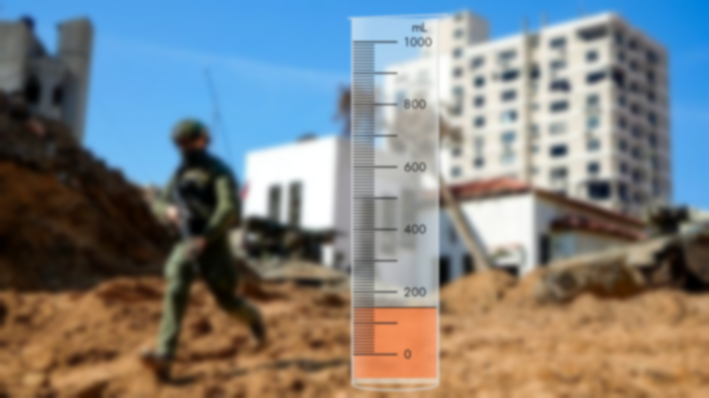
value=150 unit=mL
